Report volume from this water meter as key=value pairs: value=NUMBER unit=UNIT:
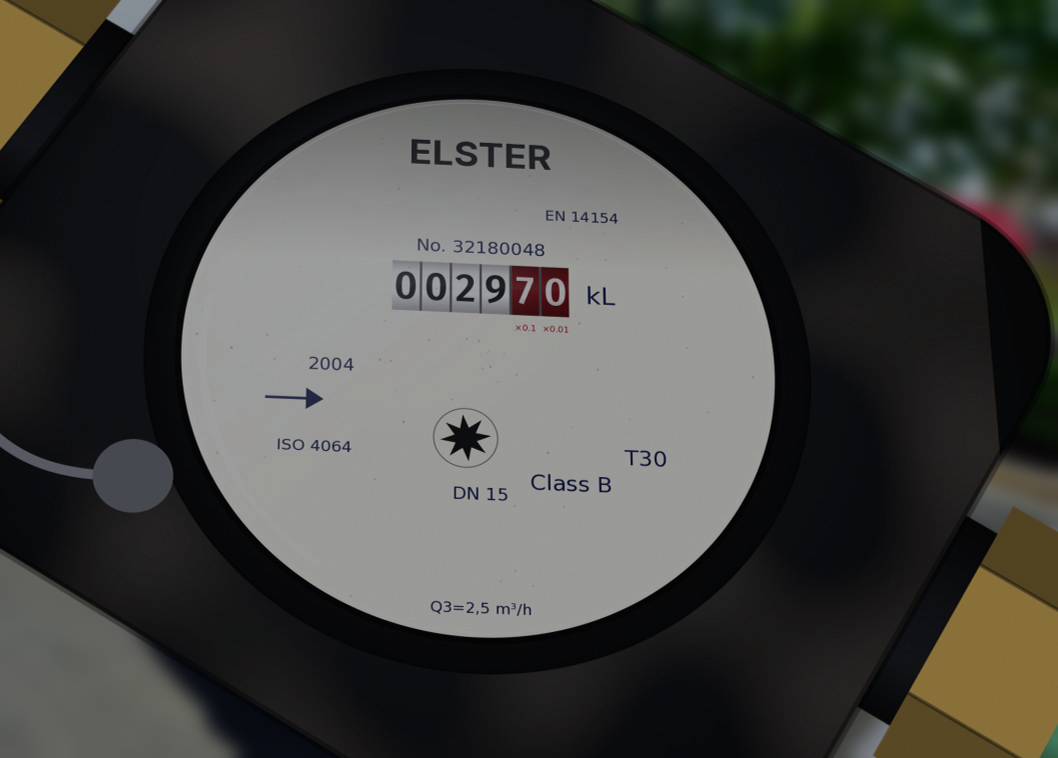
value=29.70 unit=kL
